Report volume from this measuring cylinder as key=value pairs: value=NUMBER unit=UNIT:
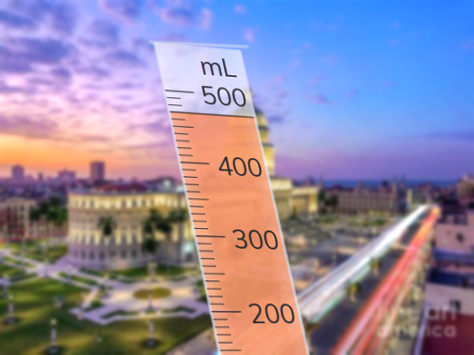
value=470 unit=mL
